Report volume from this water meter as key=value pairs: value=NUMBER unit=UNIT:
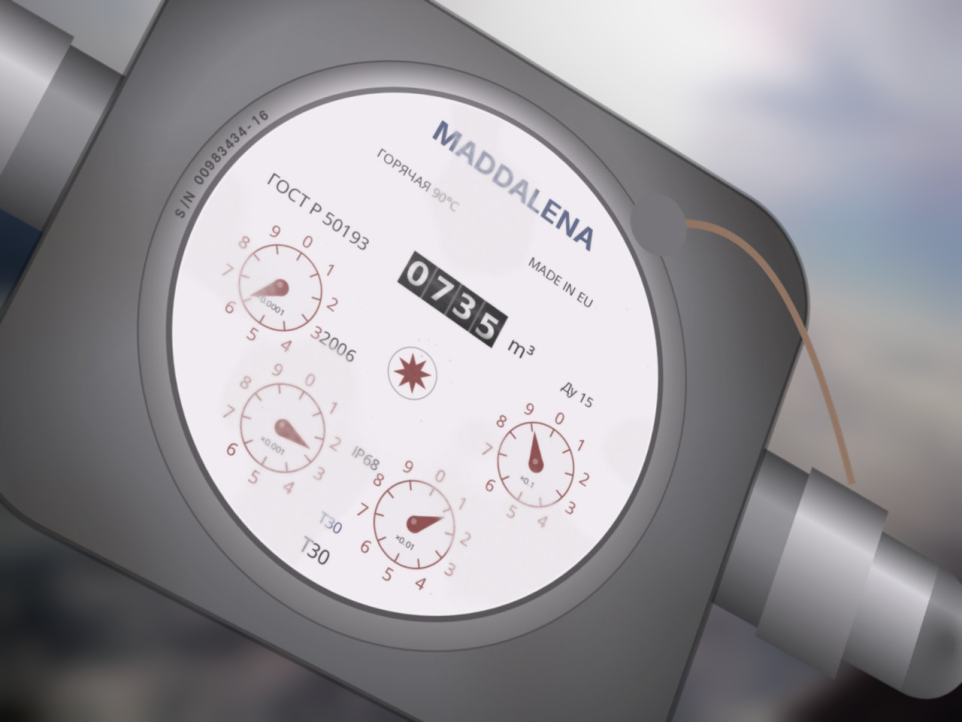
value=734.9126 unit=m³
